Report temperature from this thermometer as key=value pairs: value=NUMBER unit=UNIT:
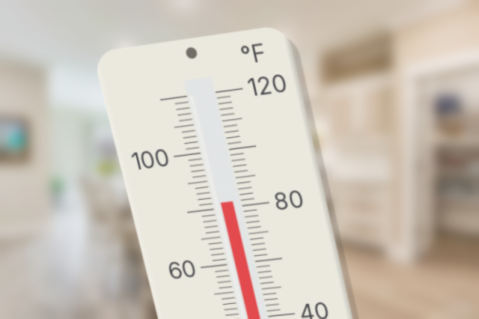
value=82 unit=°F
